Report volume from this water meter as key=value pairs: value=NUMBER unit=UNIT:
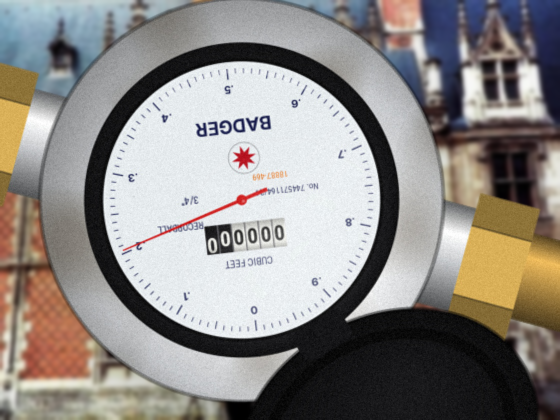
value=0.20 unit=ft³
